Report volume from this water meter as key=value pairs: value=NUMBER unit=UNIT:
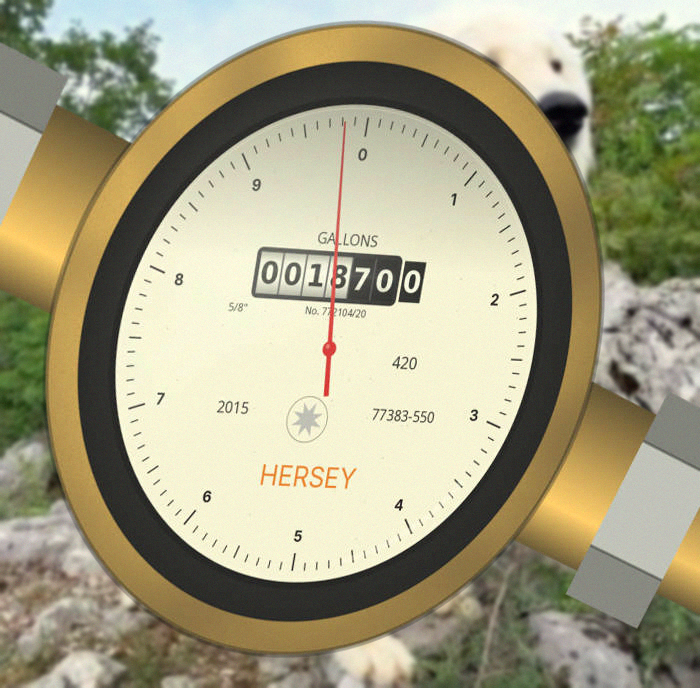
value=18699.8 unit=gal
